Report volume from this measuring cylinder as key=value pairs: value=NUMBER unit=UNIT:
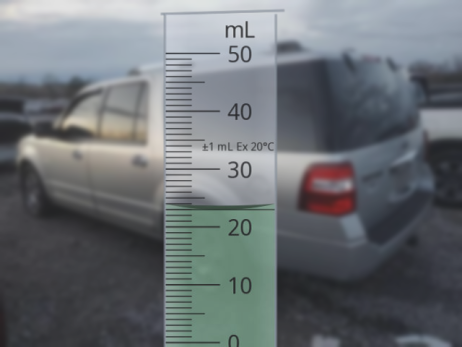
value=23 unit=mL
